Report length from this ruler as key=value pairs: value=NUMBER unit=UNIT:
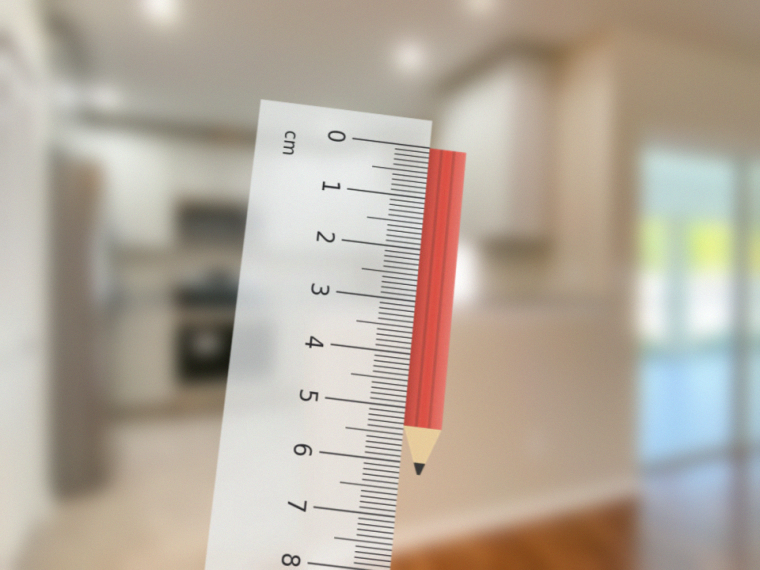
value=6.2 unit=cm
